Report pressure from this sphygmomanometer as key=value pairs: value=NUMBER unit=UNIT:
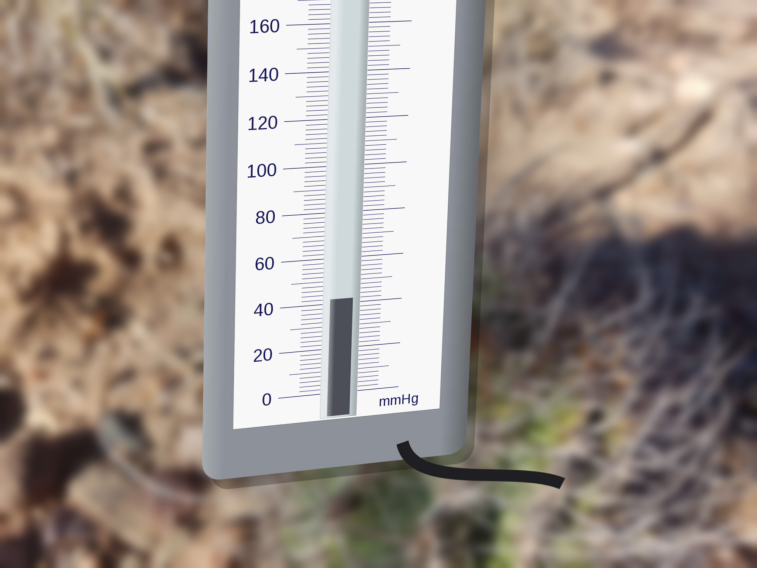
value=42 unit=mmHg
